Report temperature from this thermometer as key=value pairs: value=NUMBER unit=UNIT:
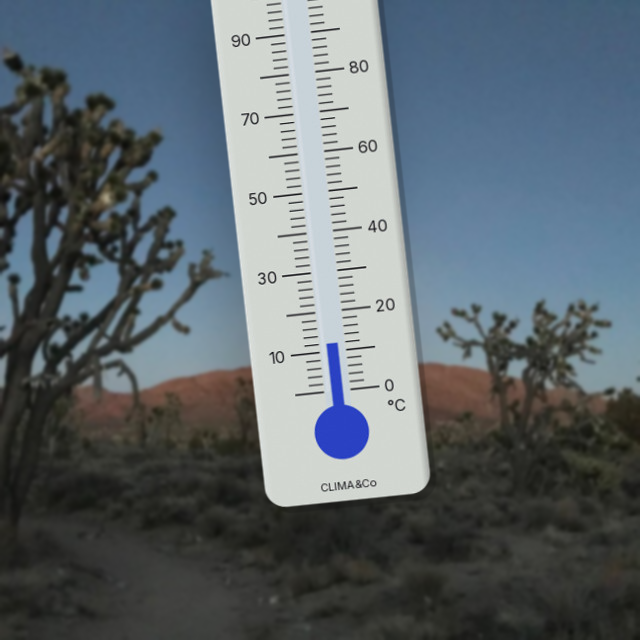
value=12 unit=°C
